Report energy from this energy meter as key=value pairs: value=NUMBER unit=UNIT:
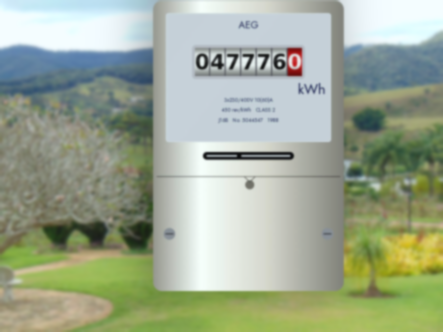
value=47776.0 unit=kWh
